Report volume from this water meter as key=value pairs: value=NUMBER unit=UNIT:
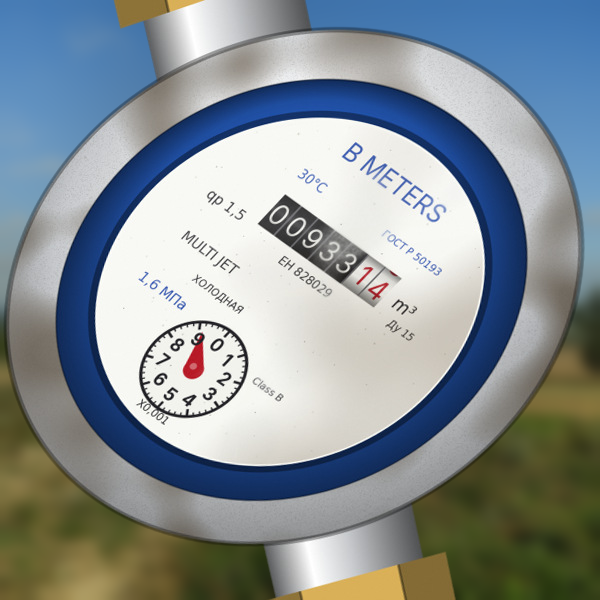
value=933.139 unit=m³
